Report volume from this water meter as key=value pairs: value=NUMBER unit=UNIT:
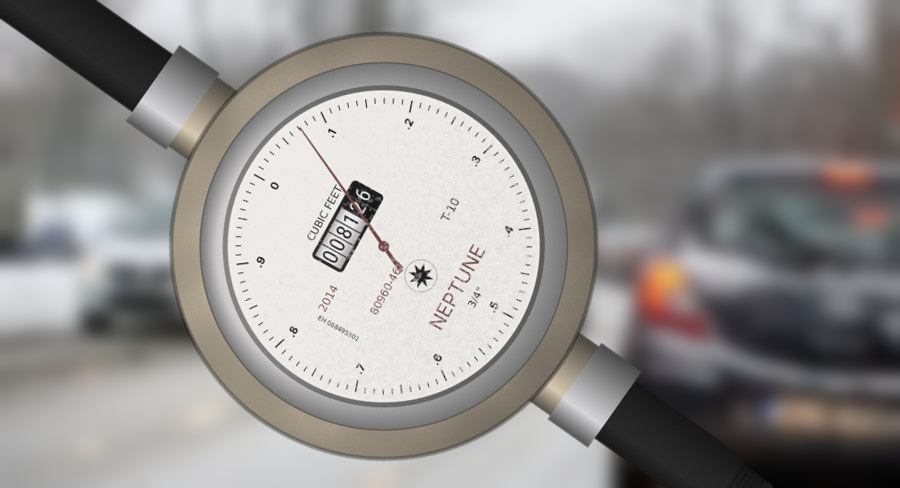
value=8126.07 unit=ft³
